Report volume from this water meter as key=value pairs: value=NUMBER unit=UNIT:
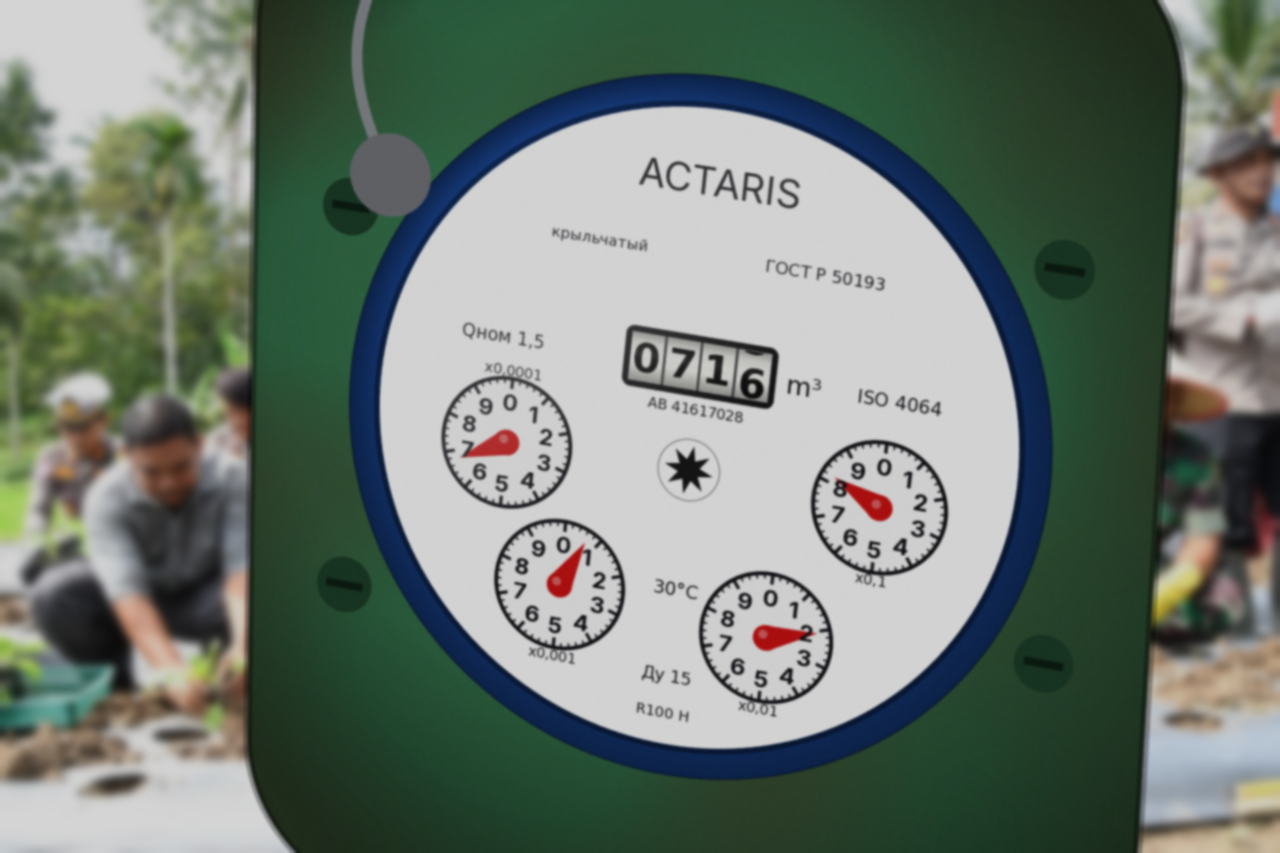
value=715.8206 unit=m³
